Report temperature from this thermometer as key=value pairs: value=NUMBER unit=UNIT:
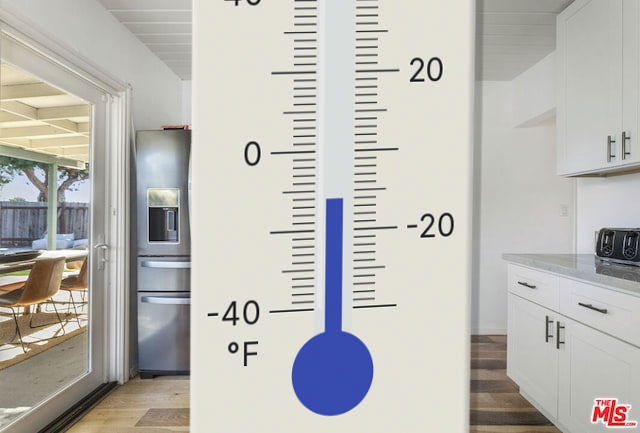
value=-12 unit=°F
